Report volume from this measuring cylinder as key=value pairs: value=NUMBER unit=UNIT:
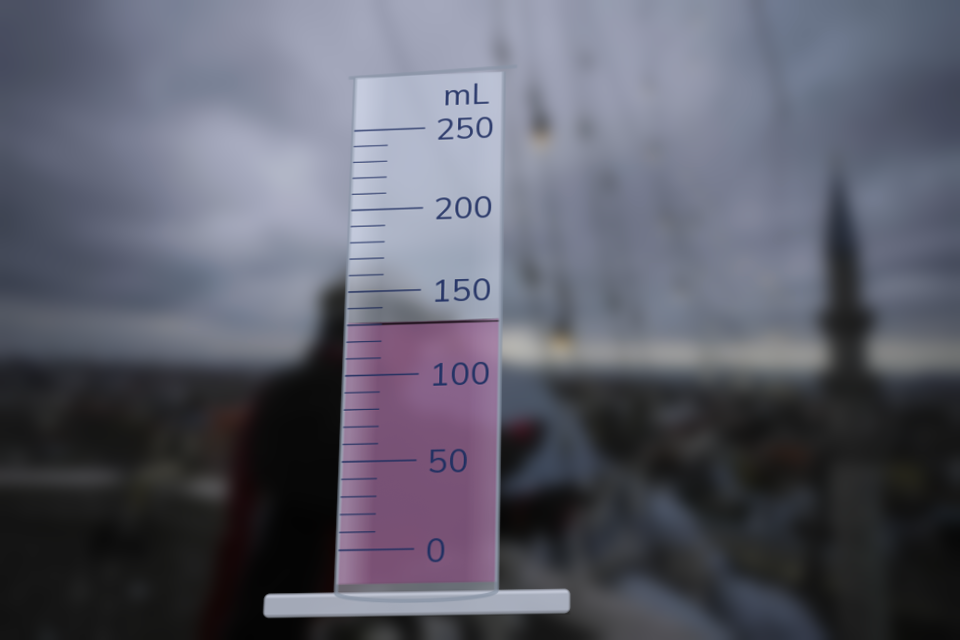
value=130 unit=mL
